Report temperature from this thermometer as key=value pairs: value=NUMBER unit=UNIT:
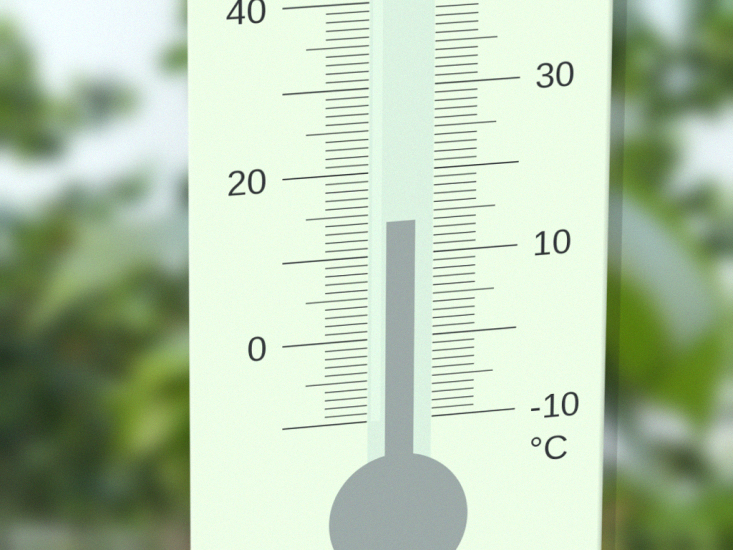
value=14 unit=°C
